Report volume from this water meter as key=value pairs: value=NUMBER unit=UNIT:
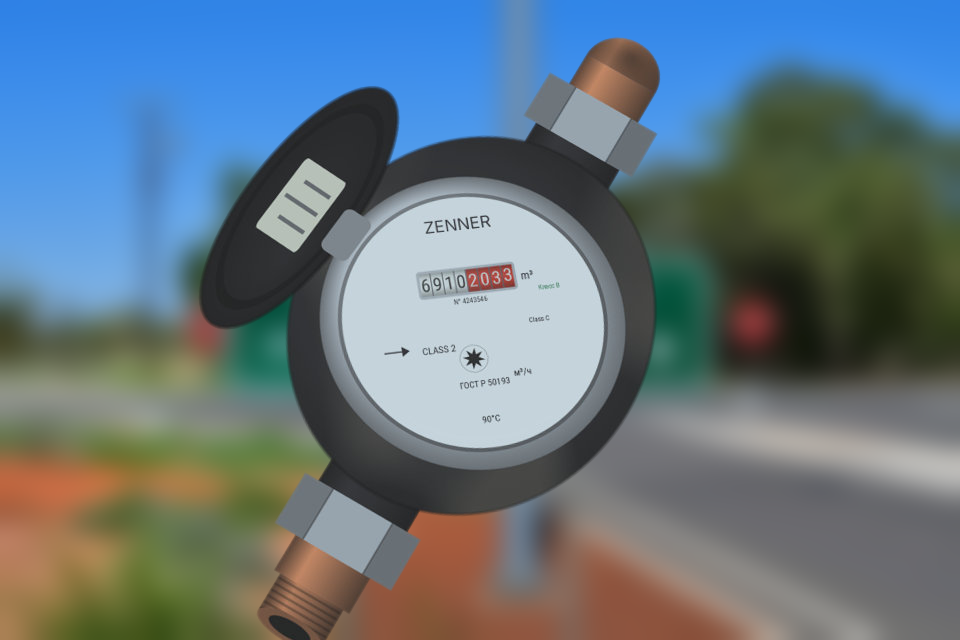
value=6910.2033 unit=m³
